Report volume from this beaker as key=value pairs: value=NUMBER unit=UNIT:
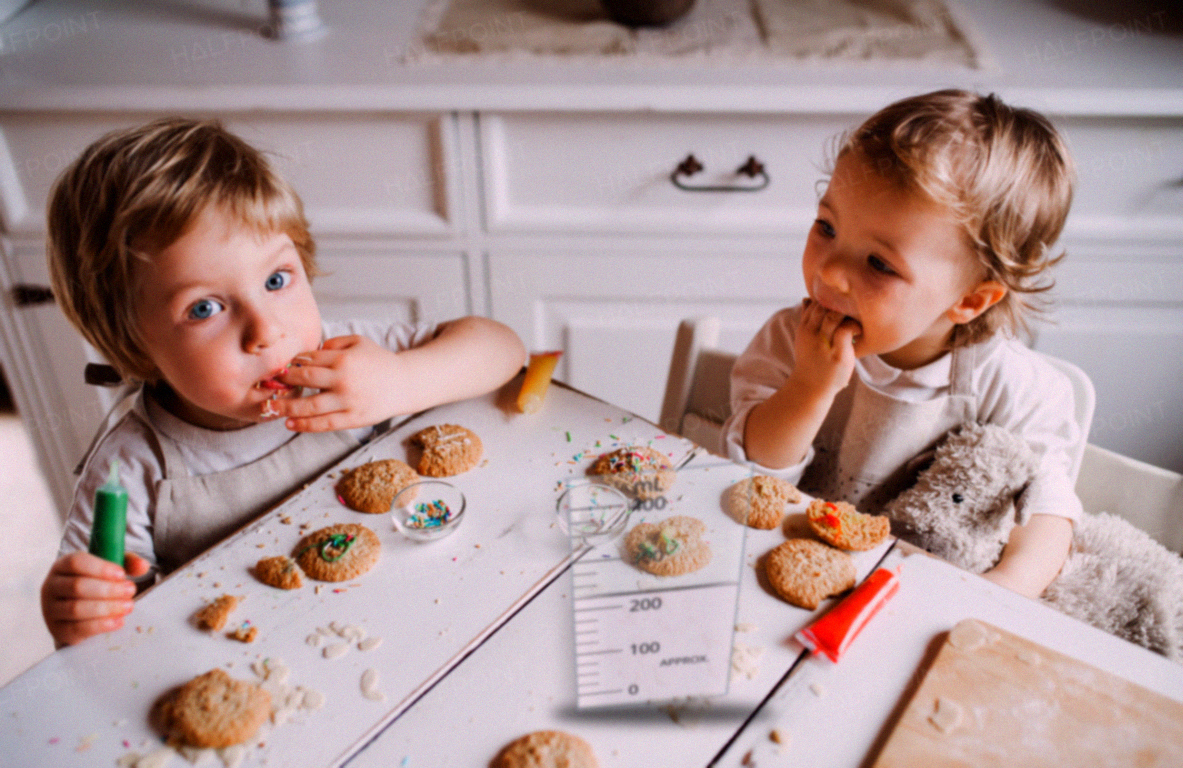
value=225 unit=mL
